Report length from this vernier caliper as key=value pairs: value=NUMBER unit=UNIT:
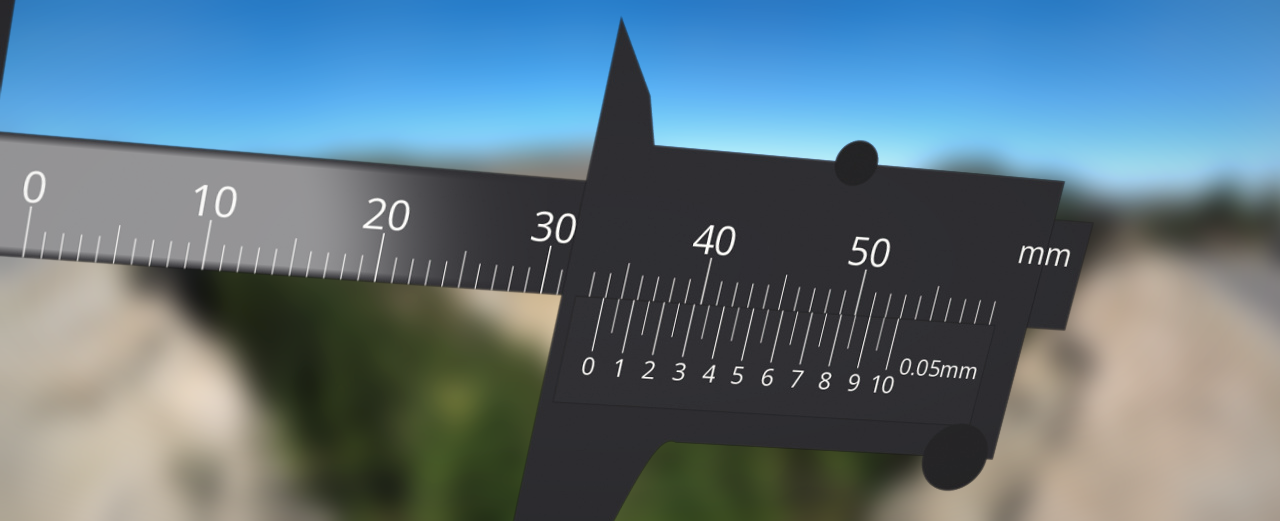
value=33.9 unit=mm
